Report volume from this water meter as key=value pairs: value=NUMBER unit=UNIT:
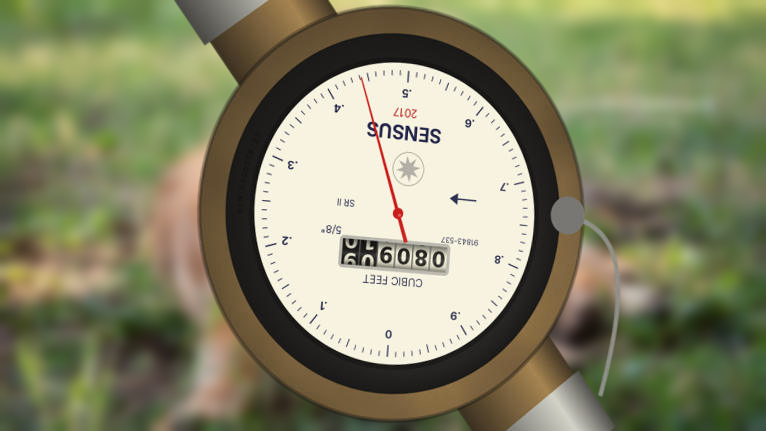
value=80909.44 unit=ft³
